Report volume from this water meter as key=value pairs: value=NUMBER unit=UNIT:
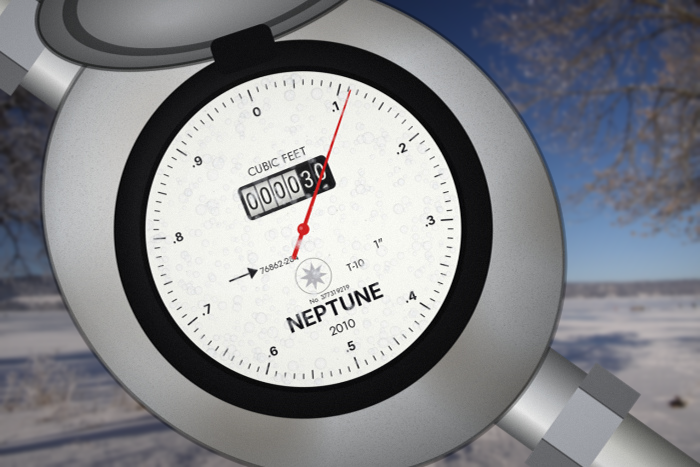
value=30.11 unit=ft³
